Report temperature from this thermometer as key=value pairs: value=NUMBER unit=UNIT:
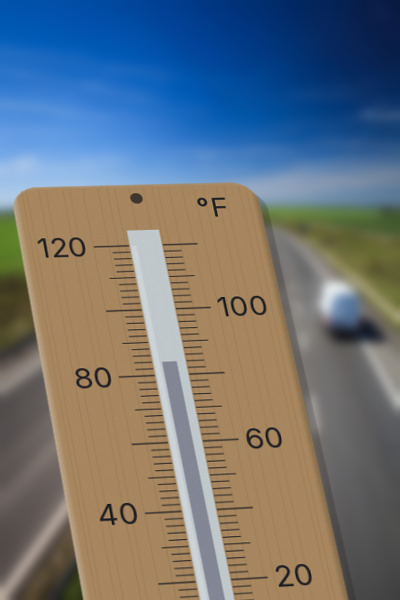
value=84 unit=°F
